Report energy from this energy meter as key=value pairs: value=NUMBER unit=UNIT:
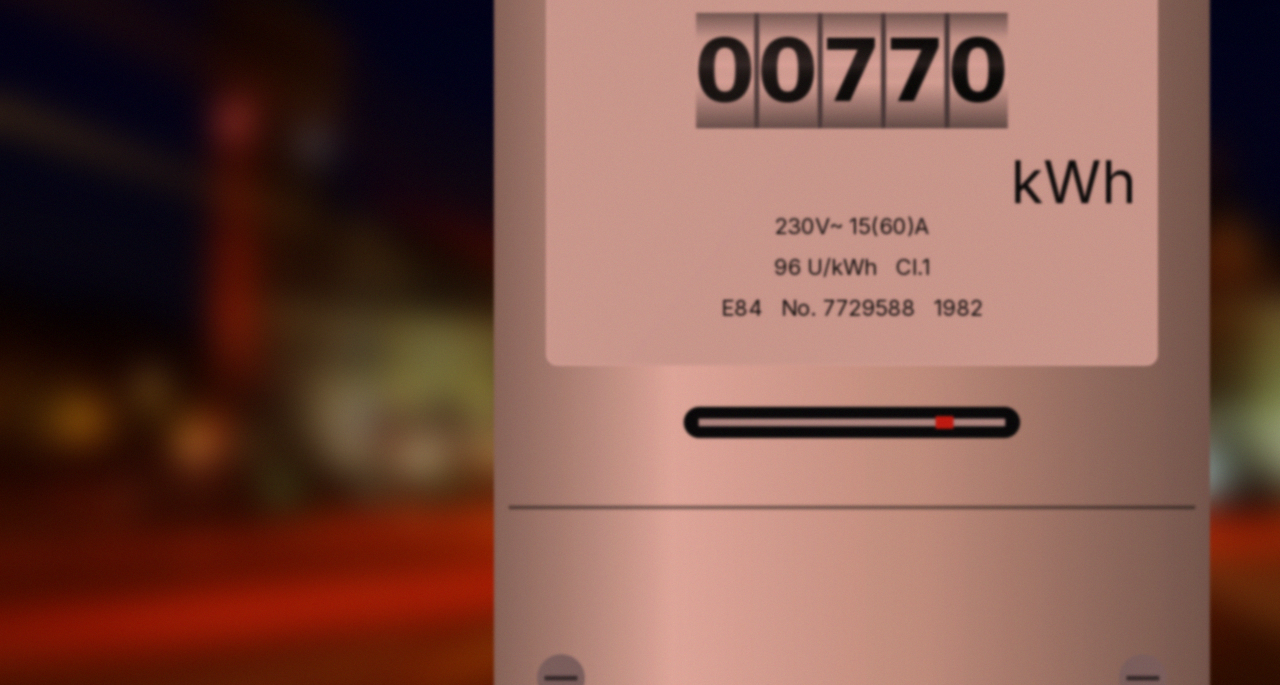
value=770 unit=kWh
